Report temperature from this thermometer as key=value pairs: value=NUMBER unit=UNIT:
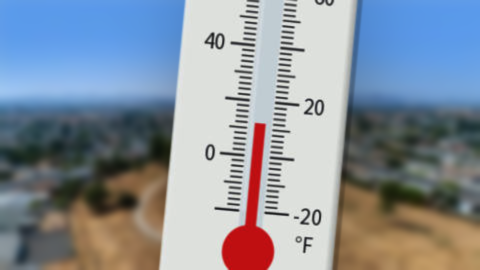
value=12 unit=°F
